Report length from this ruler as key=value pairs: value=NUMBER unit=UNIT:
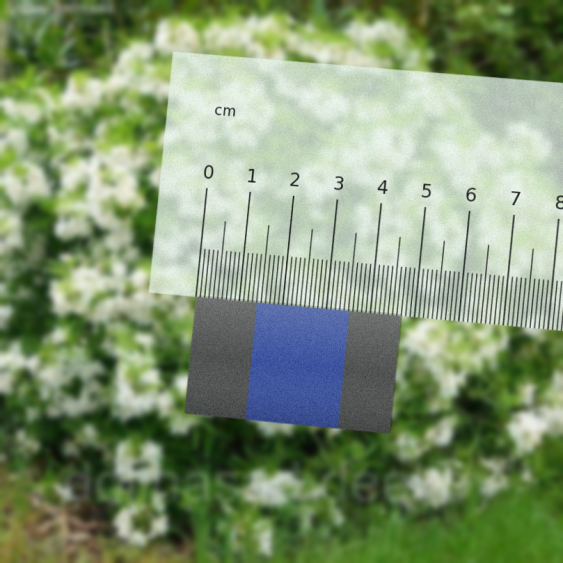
value=4.7 unit=cm
